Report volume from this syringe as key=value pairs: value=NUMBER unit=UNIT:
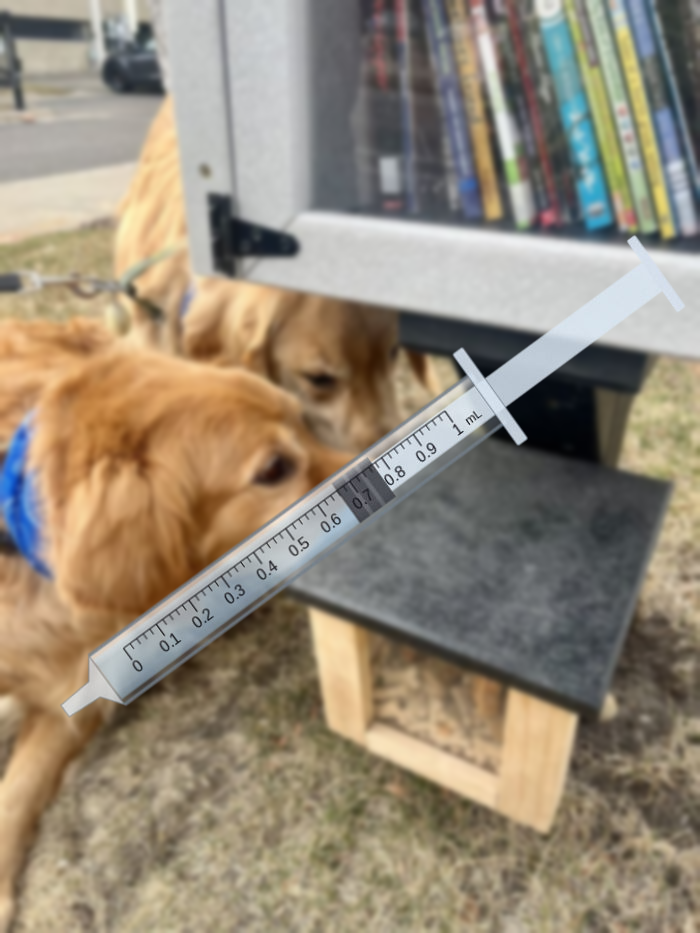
value=0.66 unit=mL
